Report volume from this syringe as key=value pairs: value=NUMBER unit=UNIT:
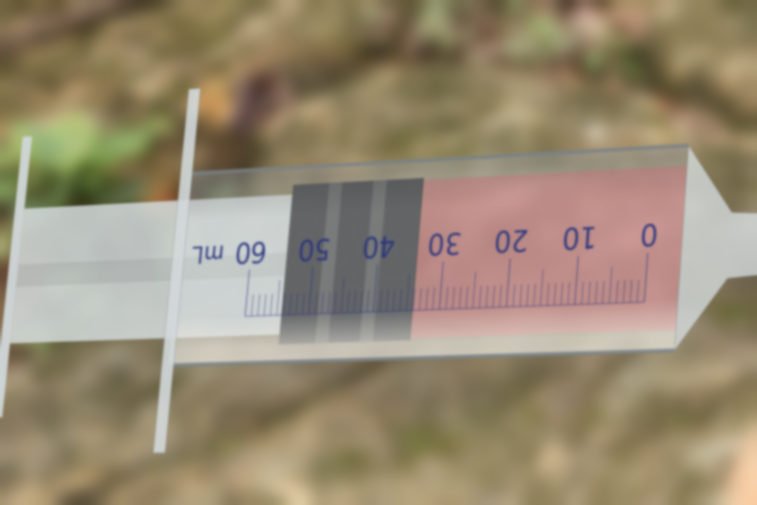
value=34 unit=mL
